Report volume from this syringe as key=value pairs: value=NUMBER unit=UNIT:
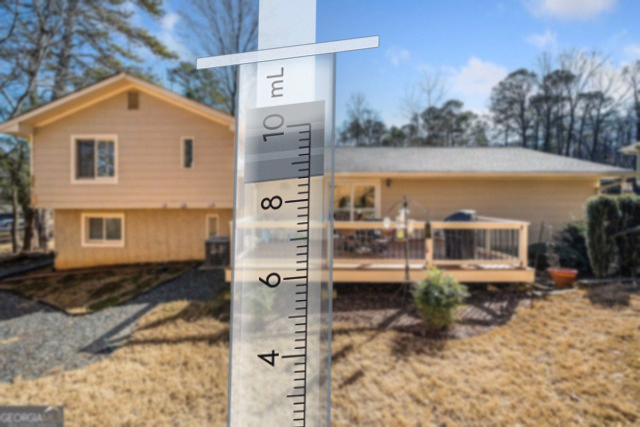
value=8.6 unit=mL
